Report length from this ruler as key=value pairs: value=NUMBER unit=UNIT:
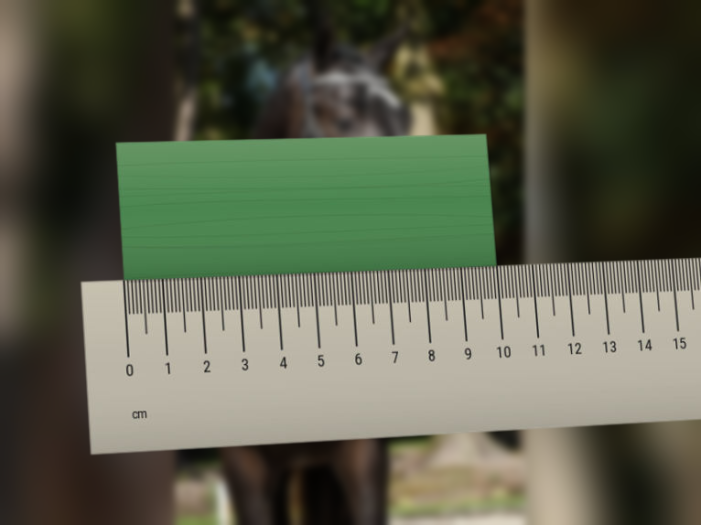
value=10 unit=cm
